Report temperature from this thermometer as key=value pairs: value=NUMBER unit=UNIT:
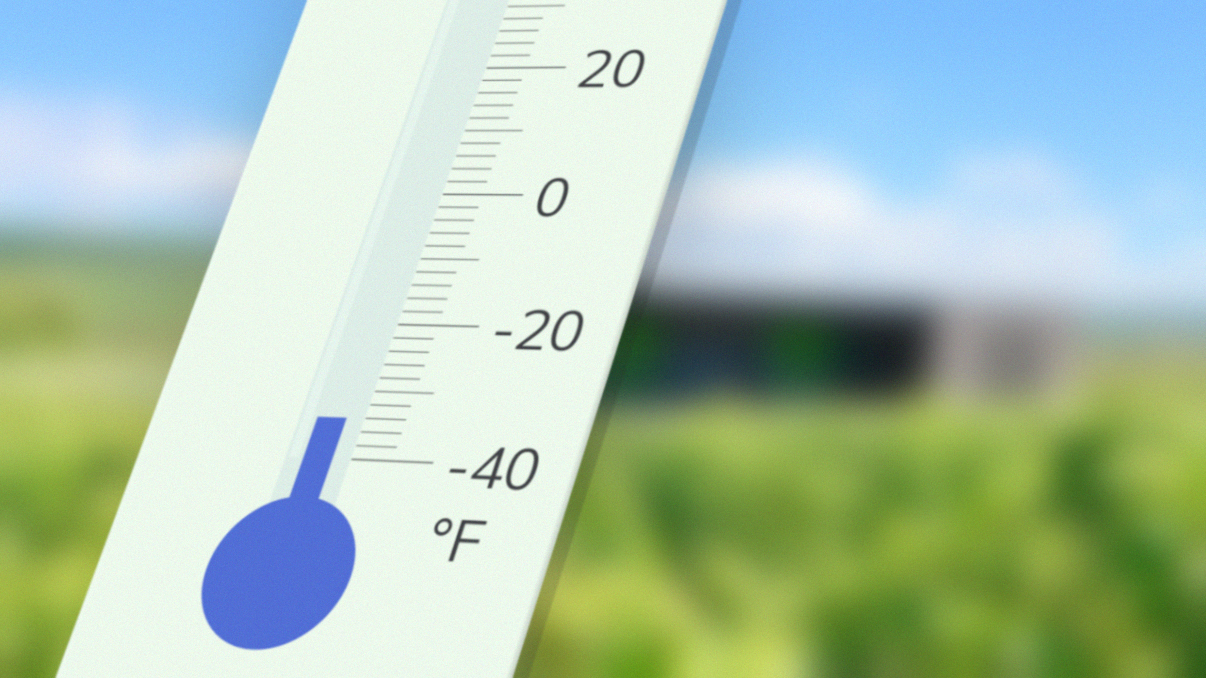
value=-34 unit=°F
